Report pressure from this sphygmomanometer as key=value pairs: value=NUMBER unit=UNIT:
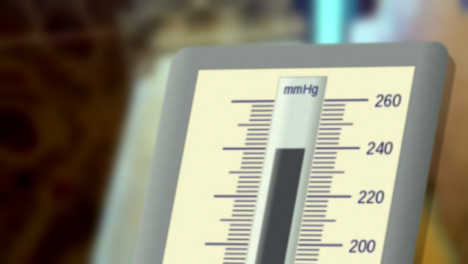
value=240 unit=mmHg
